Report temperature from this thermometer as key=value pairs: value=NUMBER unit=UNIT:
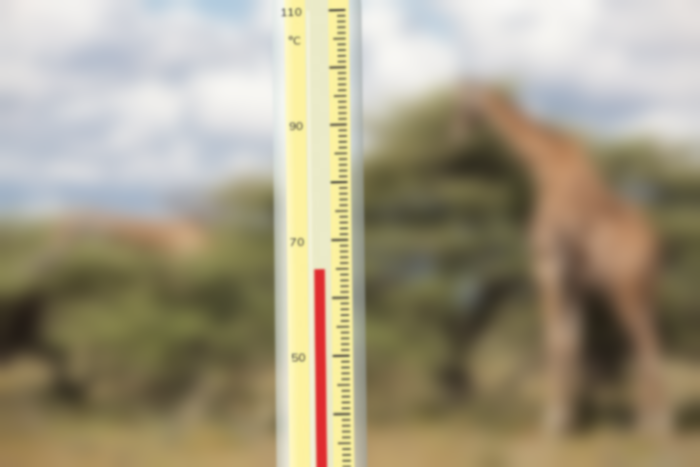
value=65 unit=°C
